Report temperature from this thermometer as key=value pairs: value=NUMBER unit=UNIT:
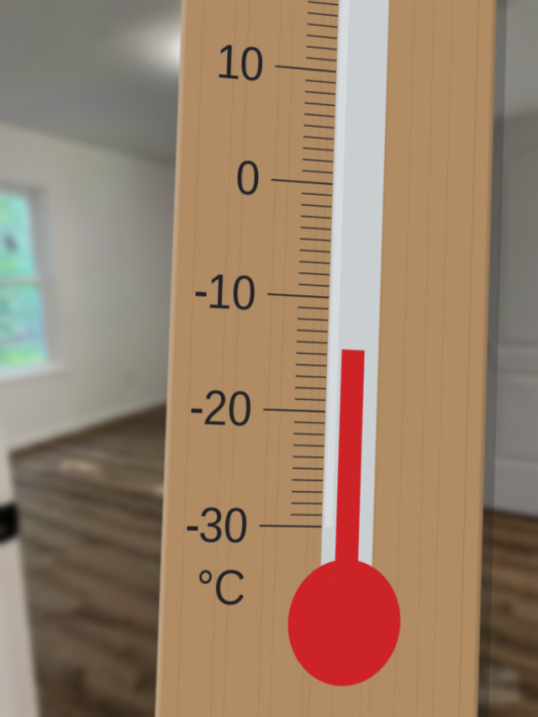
value=-14.5 unit=°C
